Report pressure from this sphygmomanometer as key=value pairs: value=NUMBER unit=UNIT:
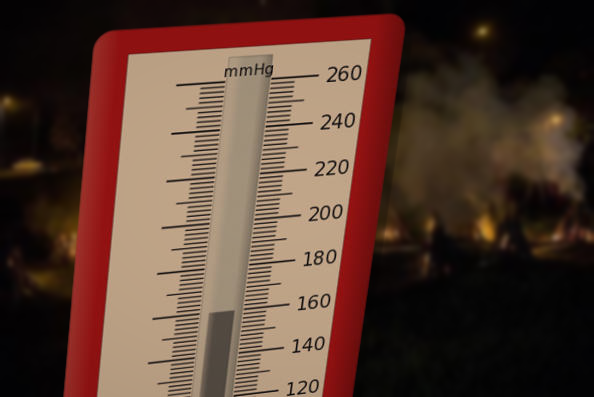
value=160 unit=mmHg
